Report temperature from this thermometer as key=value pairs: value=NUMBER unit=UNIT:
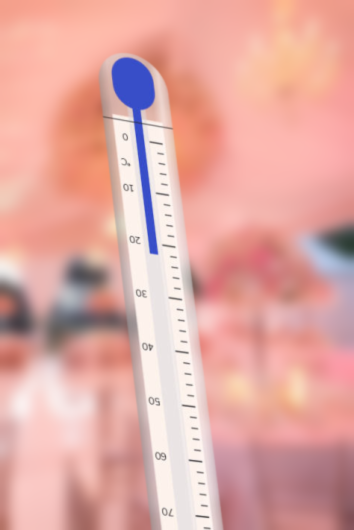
value=22 unit=°C
